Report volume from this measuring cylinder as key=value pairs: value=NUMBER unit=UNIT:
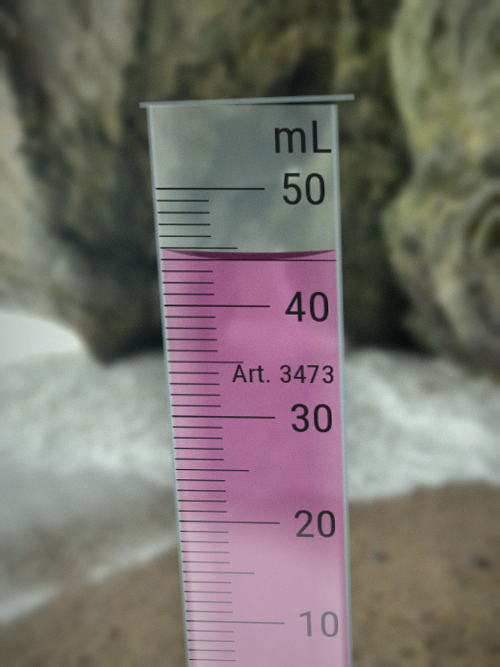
value=44 unit=mL
